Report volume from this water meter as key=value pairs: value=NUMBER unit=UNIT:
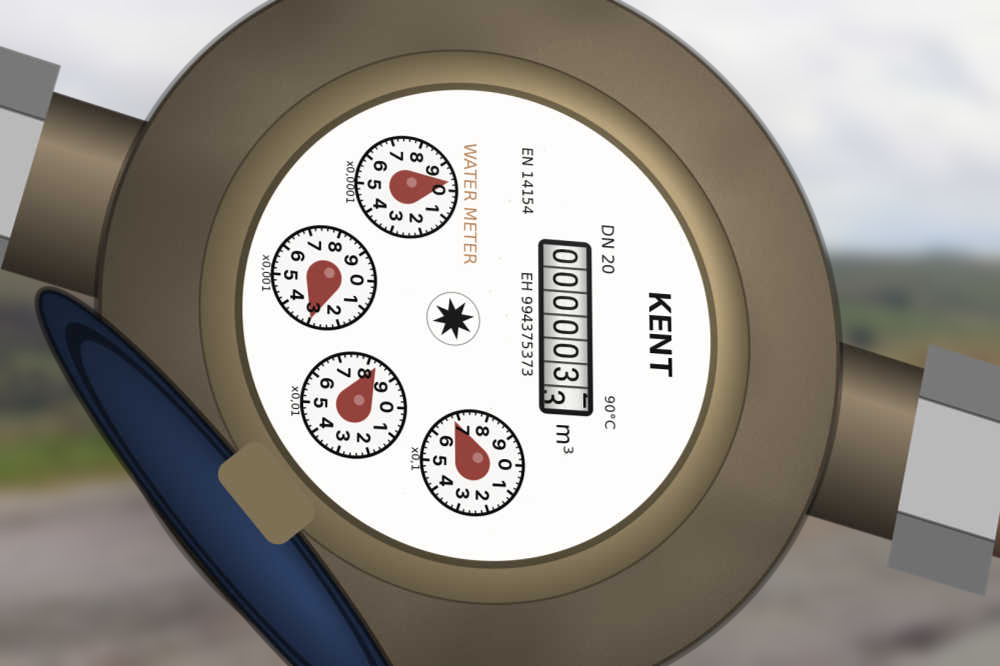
value=32.6829 unit=m³
